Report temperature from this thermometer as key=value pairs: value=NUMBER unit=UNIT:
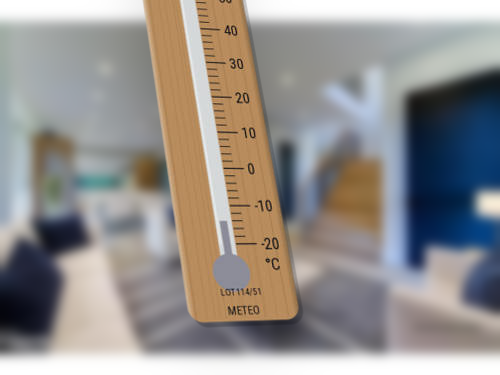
value=-14 unit=°C
